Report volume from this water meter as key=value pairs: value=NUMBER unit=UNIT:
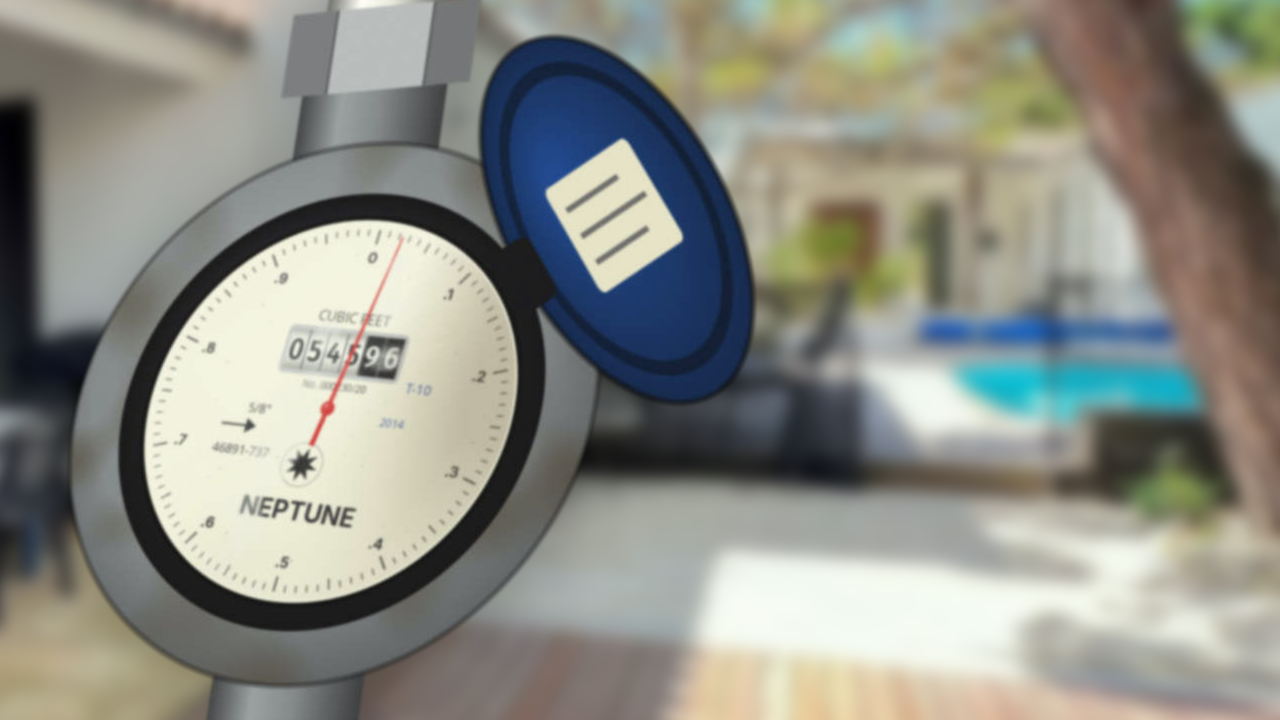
value=54596.02 unit=ft³
